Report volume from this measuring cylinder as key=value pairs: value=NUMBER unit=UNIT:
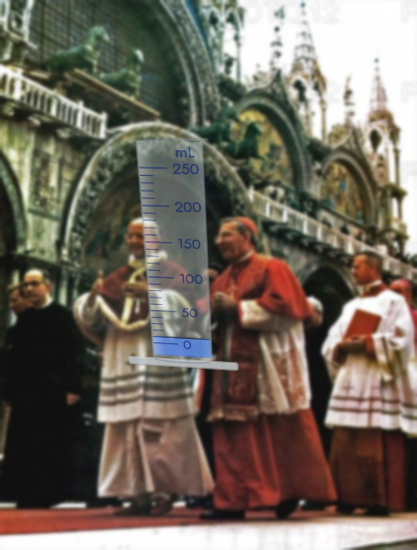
value=10 unit=mL
